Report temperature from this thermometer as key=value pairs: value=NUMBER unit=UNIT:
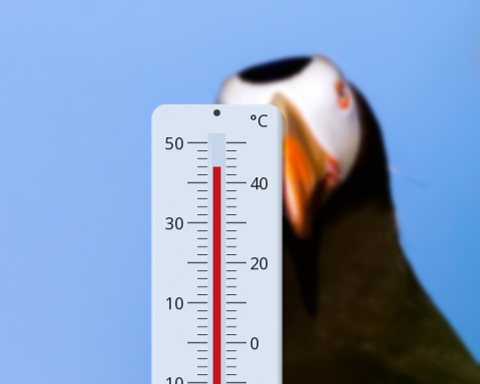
value=44 unit=°C
